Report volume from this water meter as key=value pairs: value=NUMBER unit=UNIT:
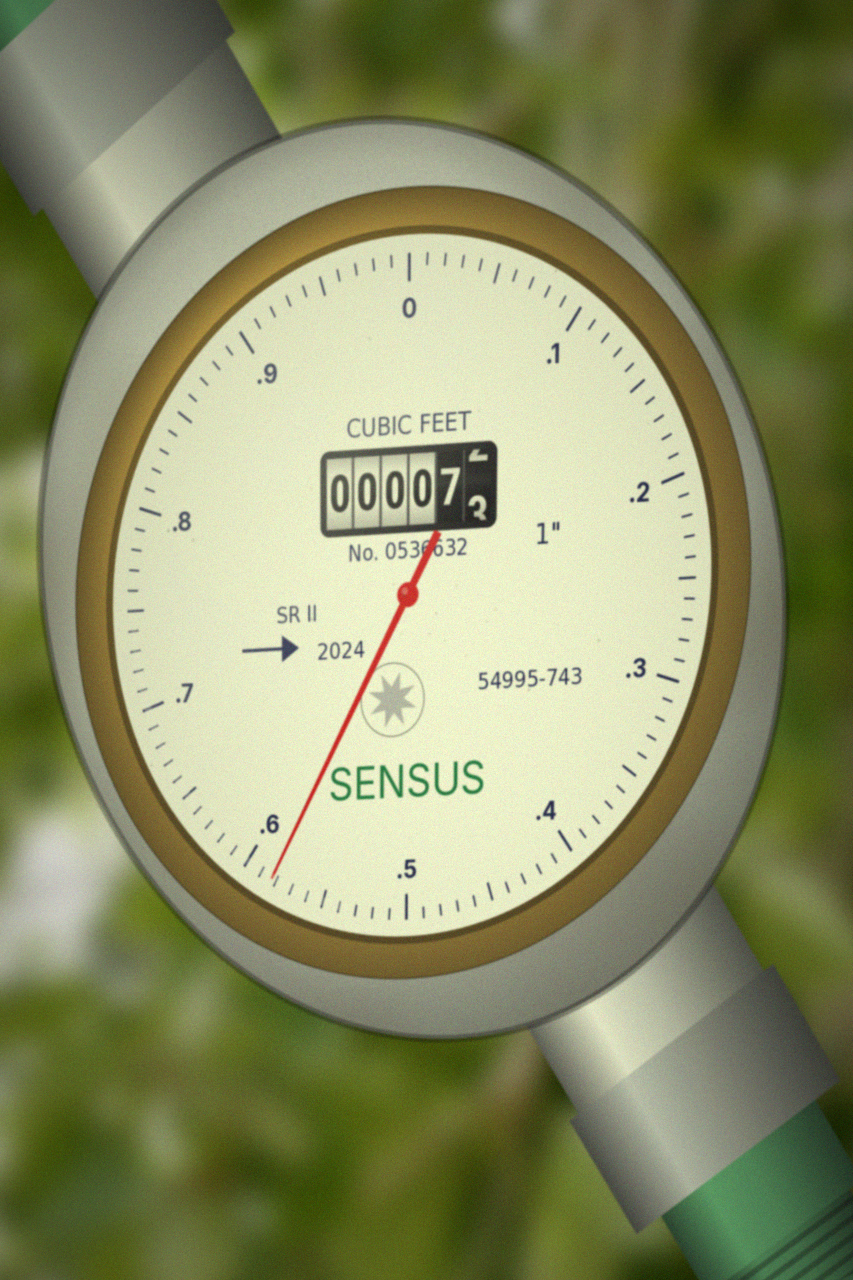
value=72.58 unit=ft³
